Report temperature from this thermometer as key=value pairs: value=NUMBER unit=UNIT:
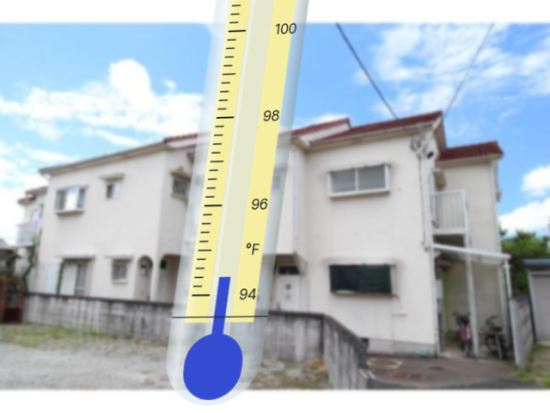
value=94.4 unit=°F
